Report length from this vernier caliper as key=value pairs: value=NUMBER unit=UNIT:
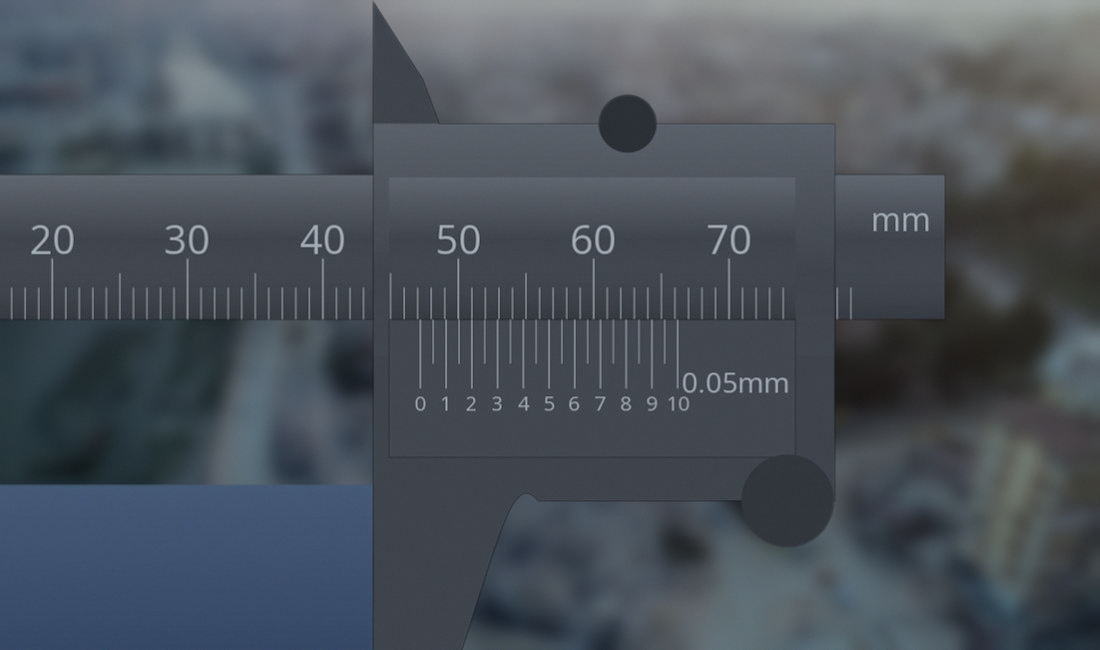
value=47.2 unit=mm
